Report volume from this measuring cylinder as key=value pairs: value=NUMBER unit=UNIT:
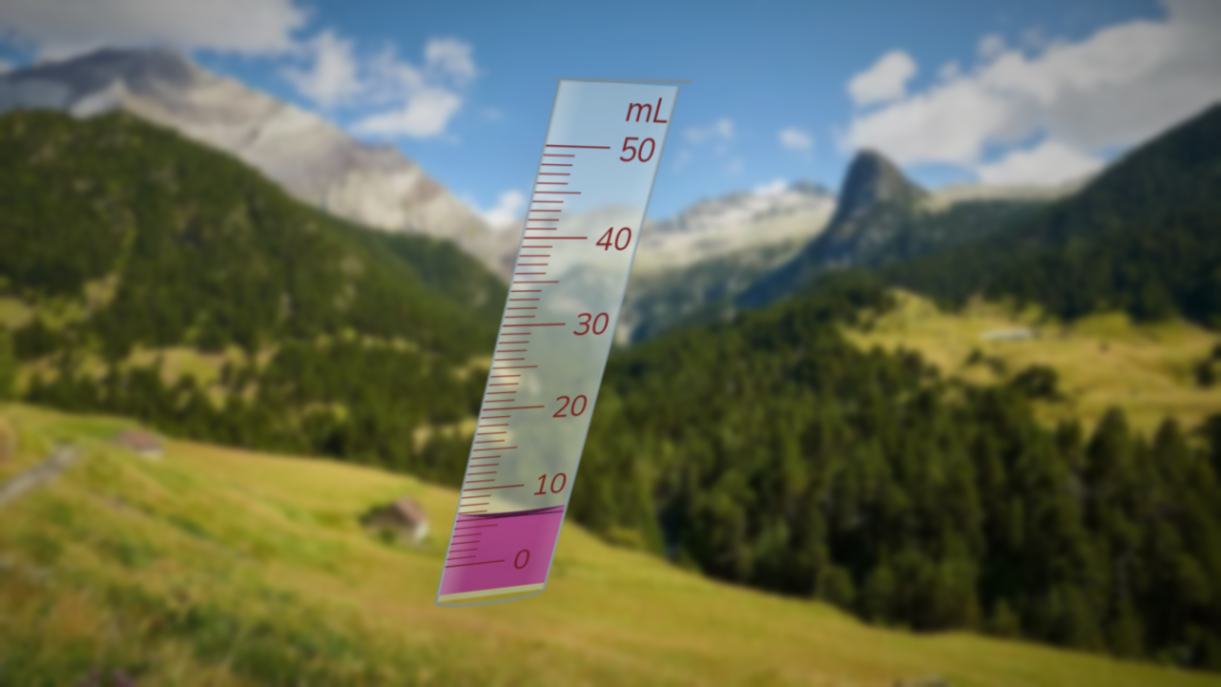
value=6 unit=mL
